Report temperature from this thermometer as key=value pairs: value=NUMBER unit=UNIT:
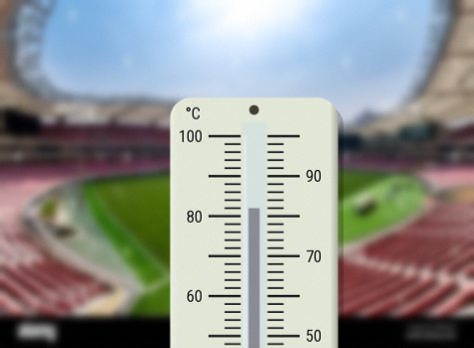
value=82 unit=°C
